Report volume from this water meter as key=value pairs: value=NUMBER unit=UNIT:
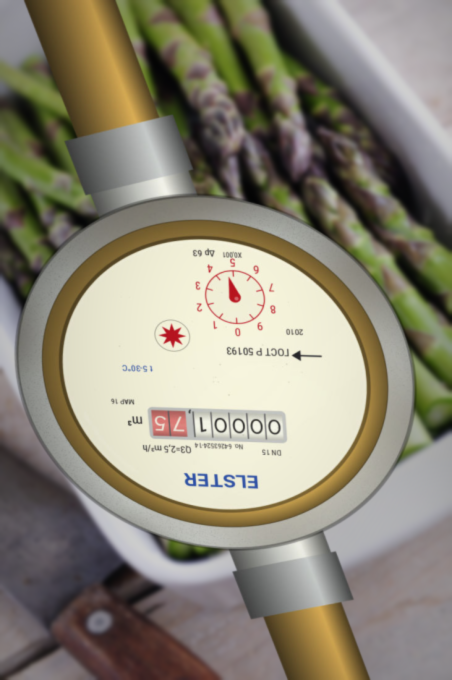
value=1.754 unit=m³
